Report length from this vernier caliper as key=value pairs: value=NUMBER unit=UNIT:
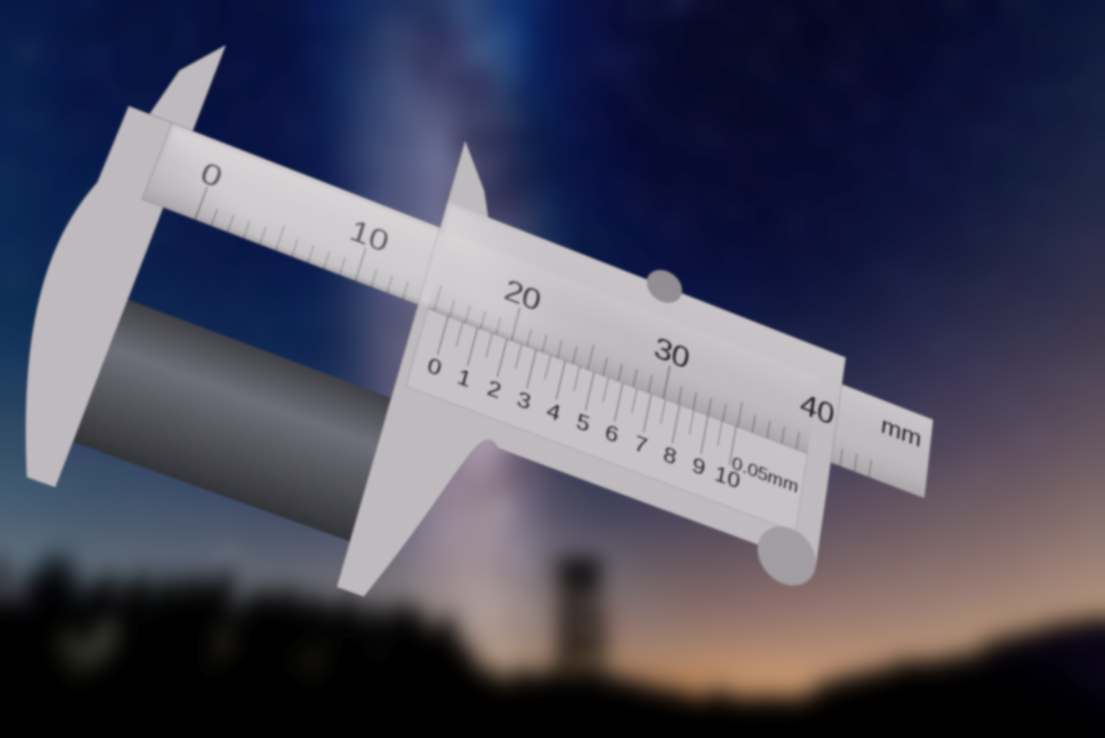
value=15.9 unit=mm
